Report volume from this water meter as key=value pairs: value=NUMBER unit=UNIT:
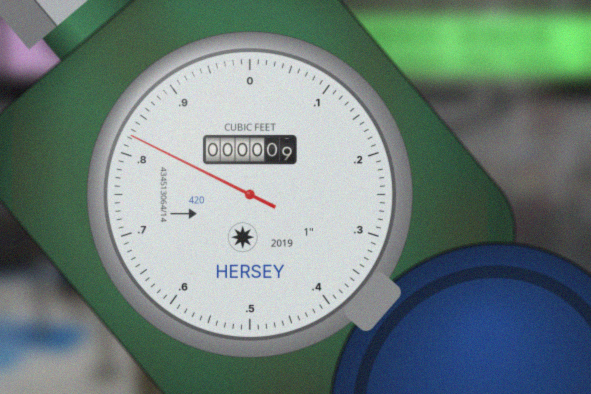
value=8.82 unit=ft³
